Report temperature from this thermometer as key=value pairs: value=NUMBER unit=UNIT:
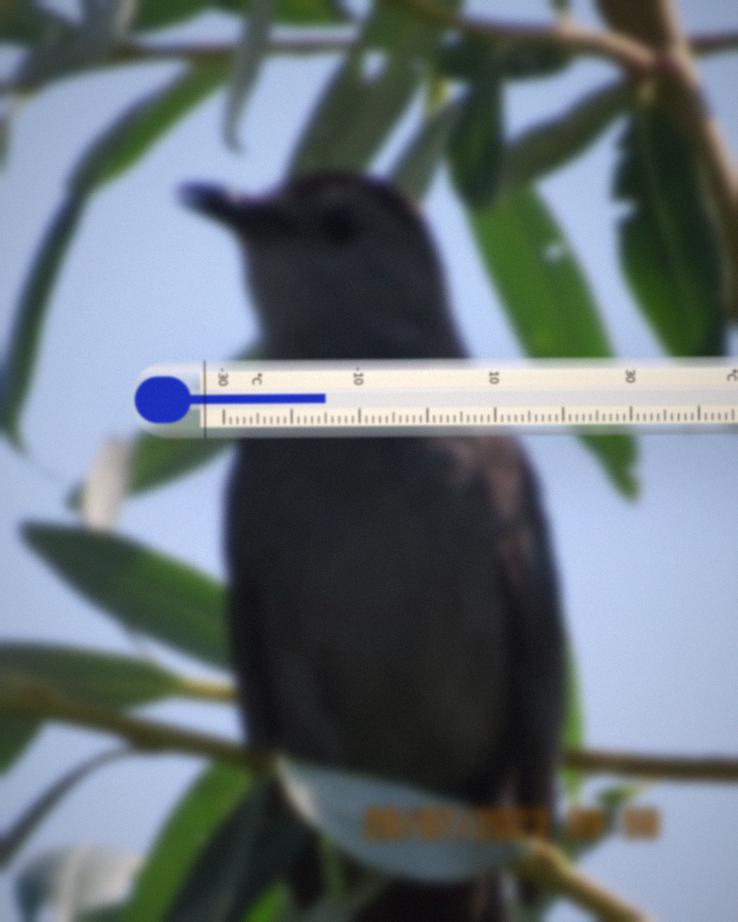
value=-15 unit=°C
